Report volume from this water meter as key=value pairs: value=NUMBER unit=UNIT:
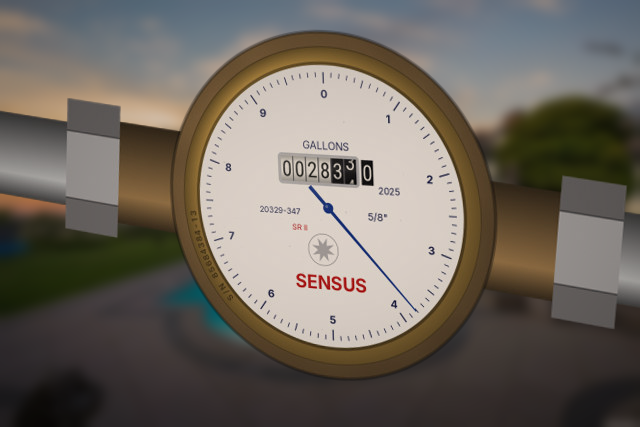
value=28333.8 unit=gal
